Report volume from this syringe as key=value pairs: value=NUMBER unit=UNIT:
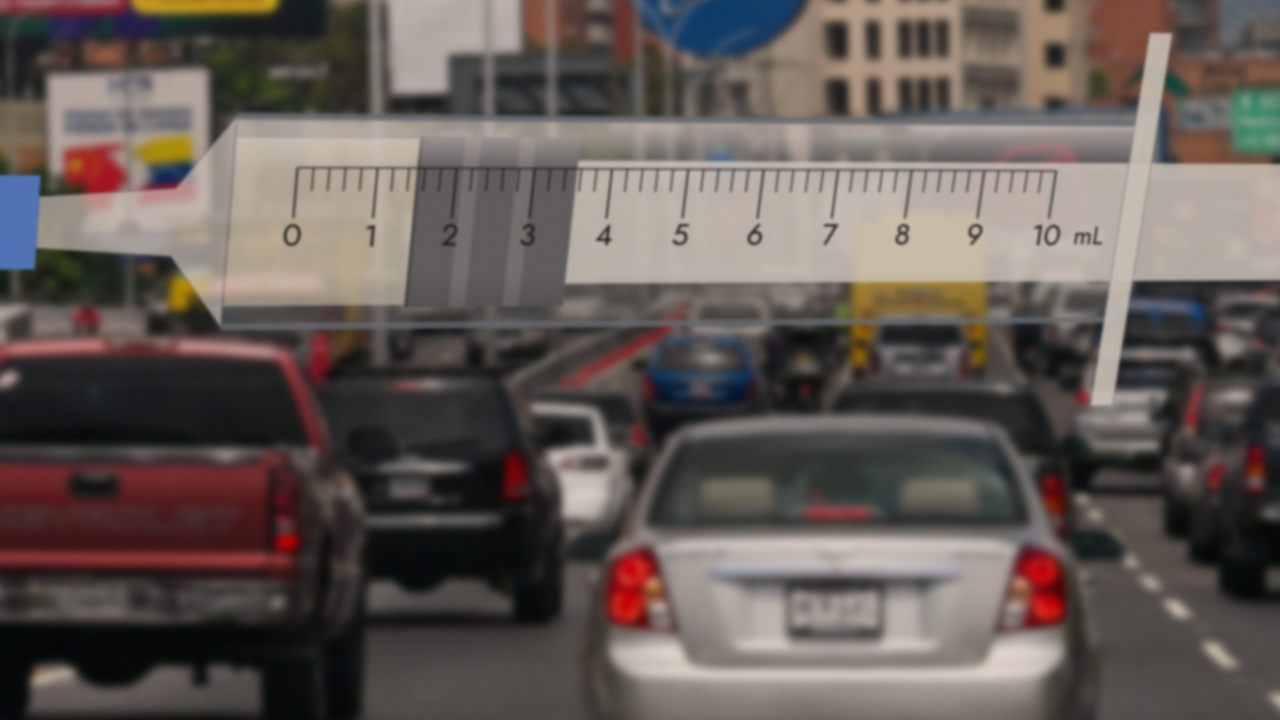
value=1.5 unit=mL
